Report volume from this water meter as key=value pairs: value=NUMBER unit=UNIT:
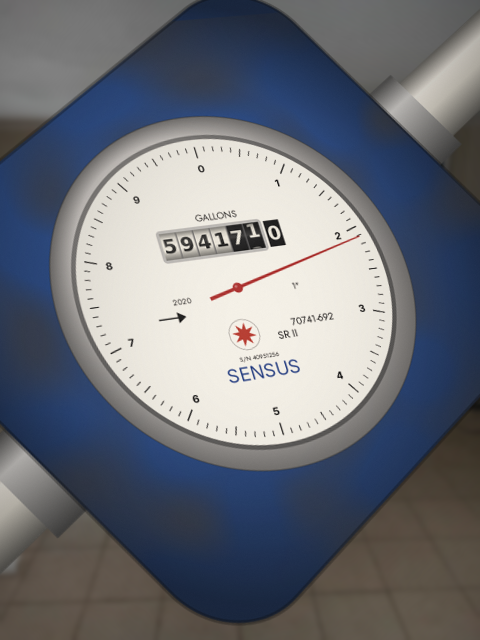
value=5941712.1 unit=gal
